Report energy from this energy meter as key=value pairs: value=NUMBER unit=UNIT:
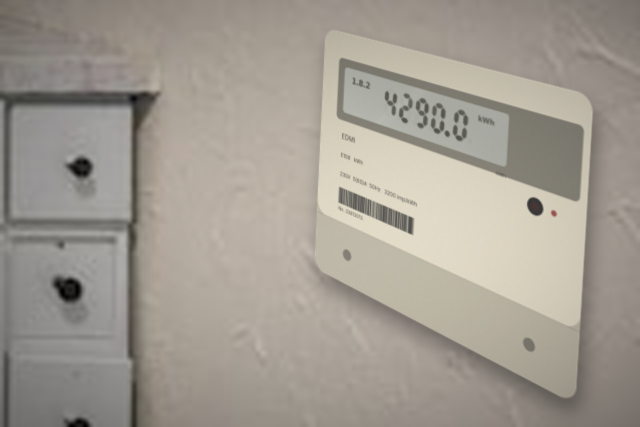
value=4290.0 unit=kWh
